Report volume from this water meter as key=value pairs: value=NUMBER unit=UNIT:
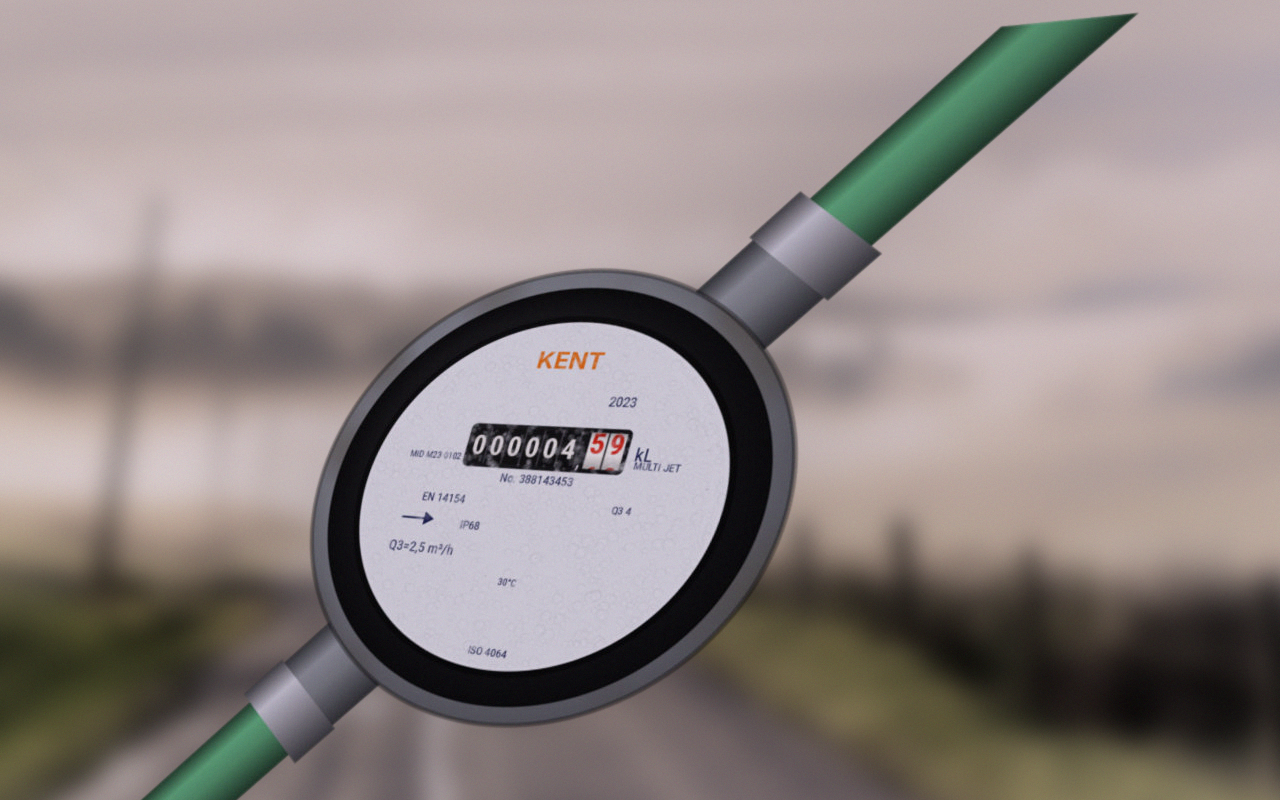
value=4.59 unit=kL
